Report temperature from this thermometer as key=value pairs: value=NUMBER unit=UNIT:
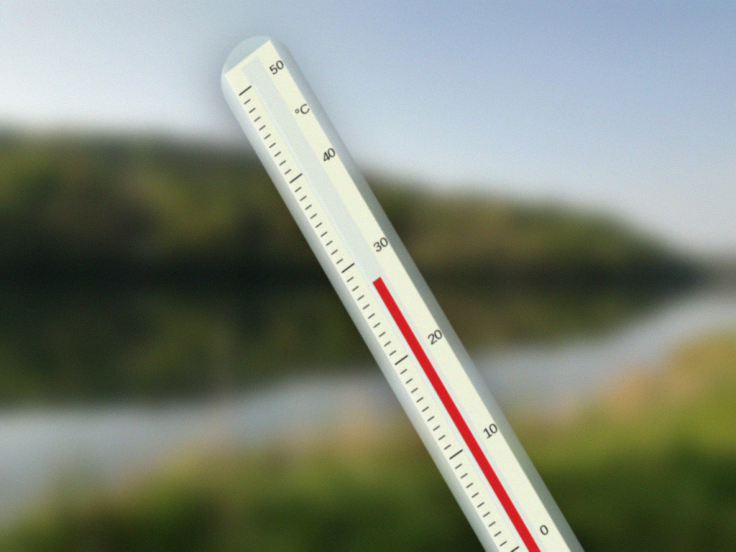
value=27.5 unit=°C
